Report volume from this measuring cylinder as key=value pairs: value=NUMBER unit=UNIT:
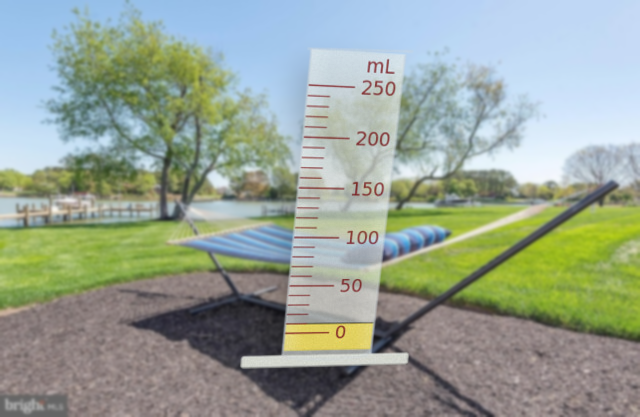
value=10 unit=mL
